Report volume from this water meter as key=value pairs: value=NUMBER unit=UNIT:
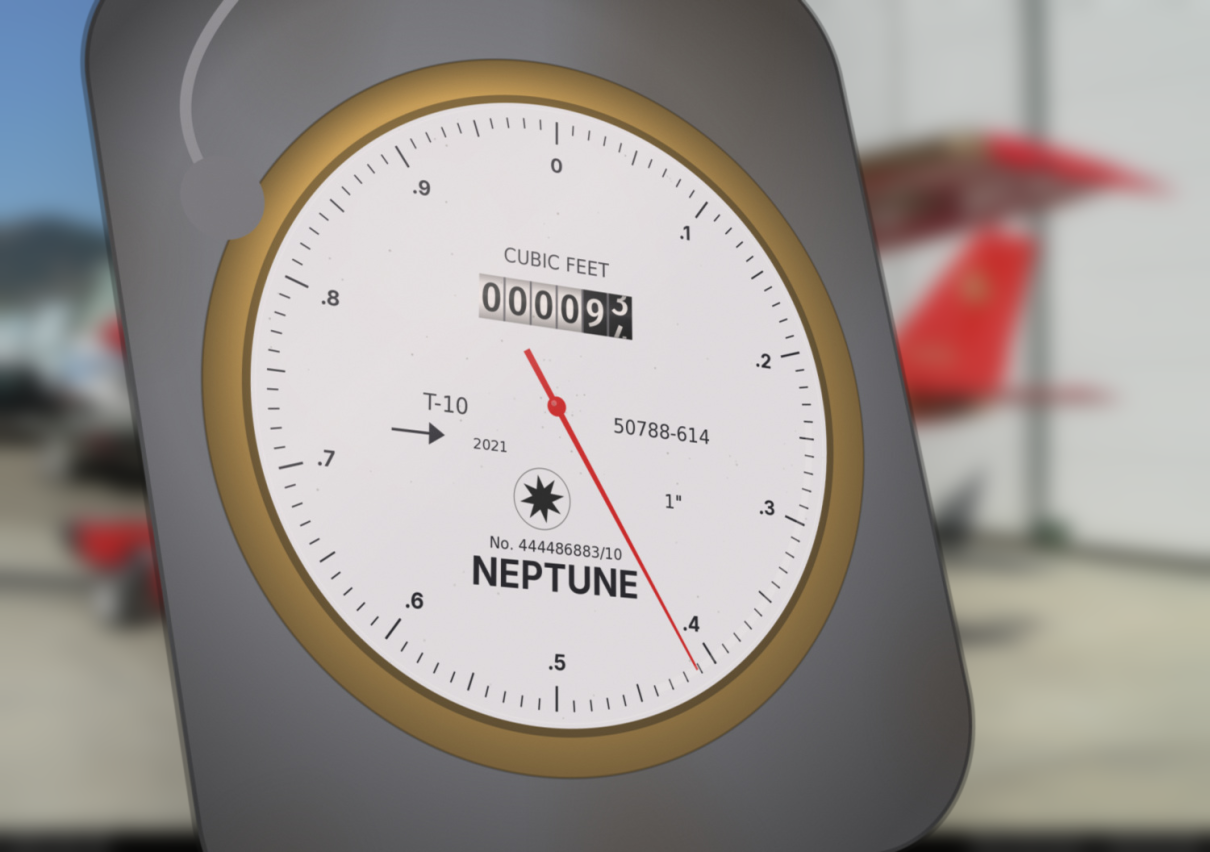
value=93.41 unit=ft³
